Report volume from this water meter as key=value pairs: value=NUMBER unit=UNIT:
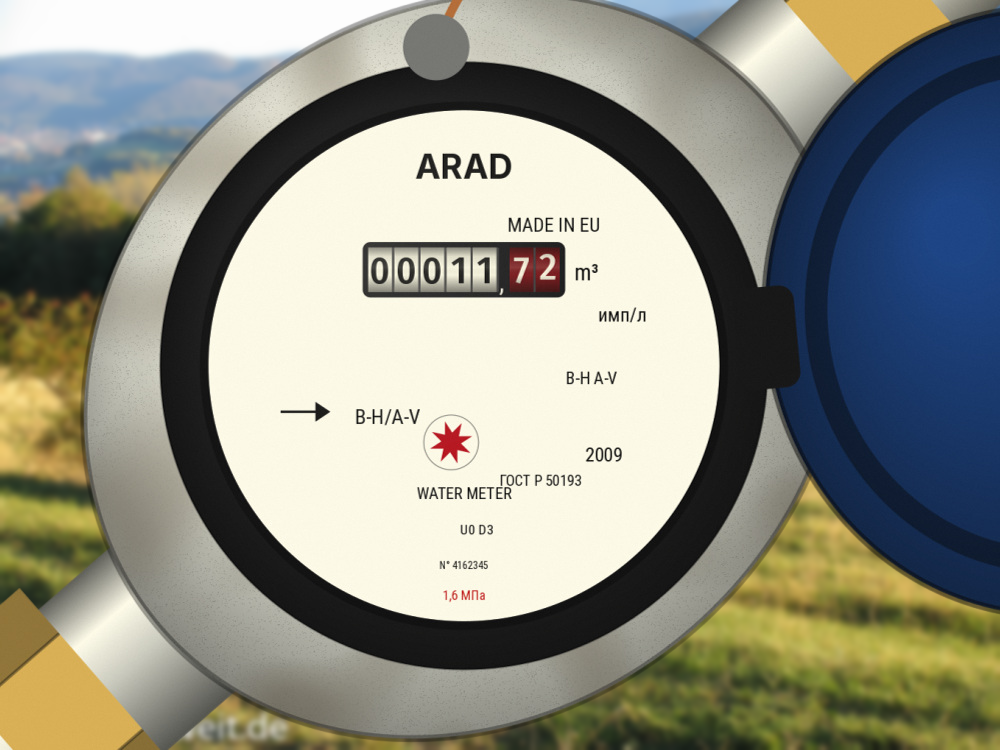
value=11.72 unit=m³
